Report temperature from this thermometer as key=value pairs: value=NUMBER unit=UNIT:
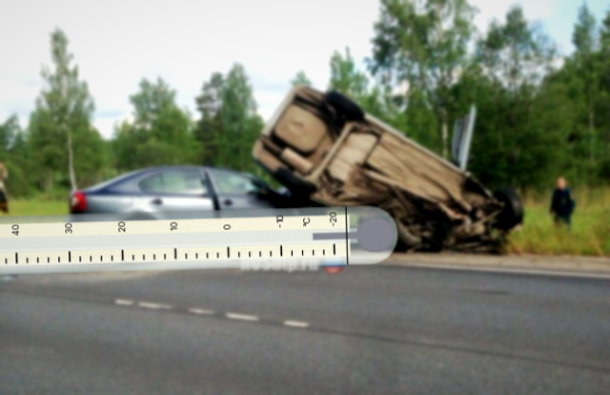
value=-16 unit=°C
